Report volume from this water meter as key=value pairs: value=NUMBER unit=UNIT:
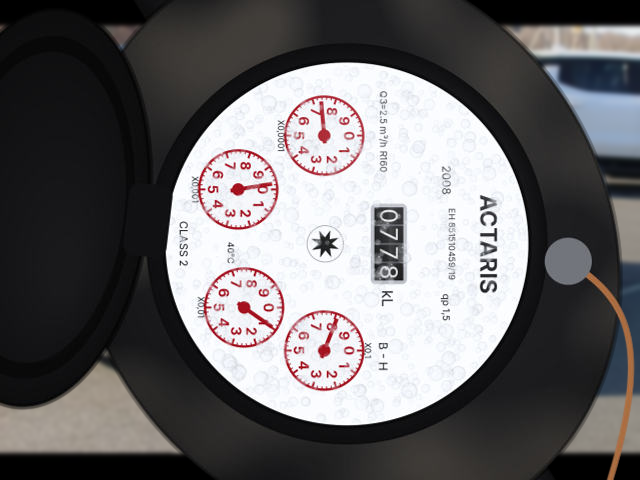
value=778.8097 unit=kL
